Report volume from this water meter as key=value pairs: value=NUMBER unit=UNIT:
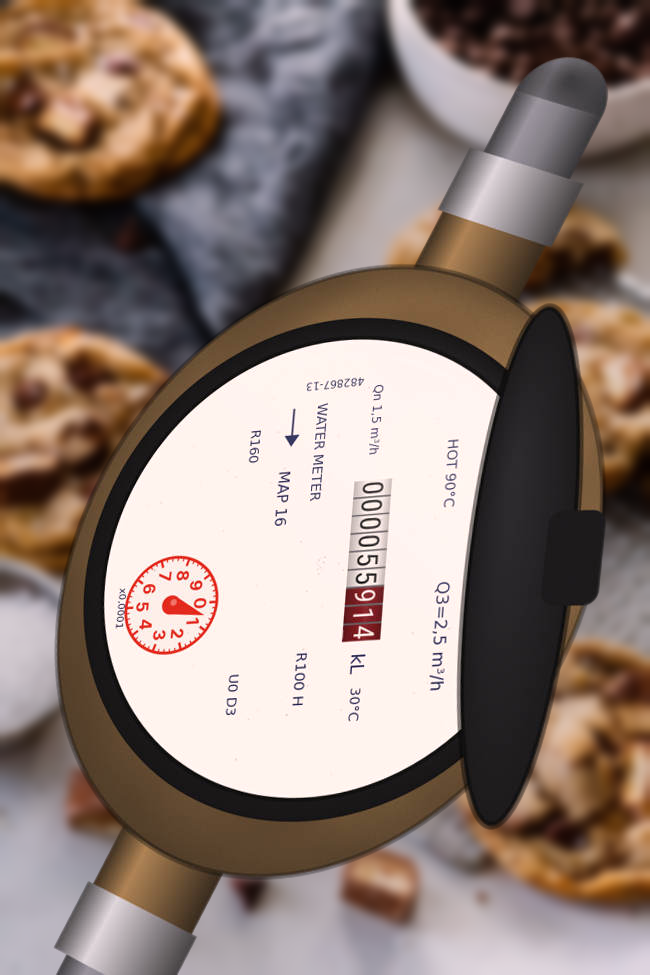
value=55.9140 unit=kL
